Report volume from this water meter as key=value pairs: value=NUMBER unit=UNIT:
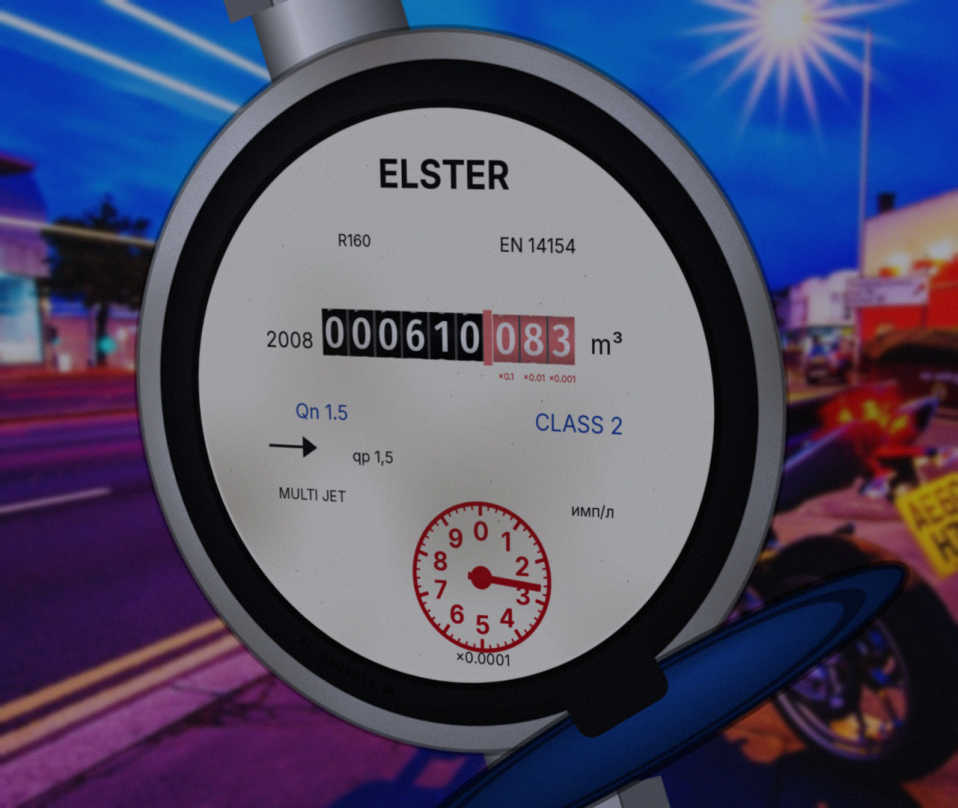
value=610.0832 unit=m³
